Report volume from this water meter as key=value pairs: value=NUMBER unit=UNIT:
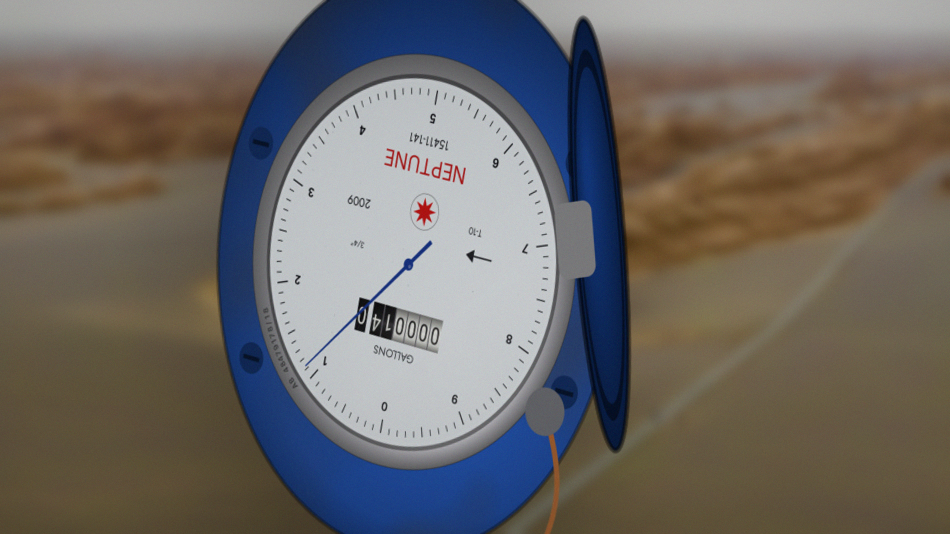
value=141.1 unit=gal
